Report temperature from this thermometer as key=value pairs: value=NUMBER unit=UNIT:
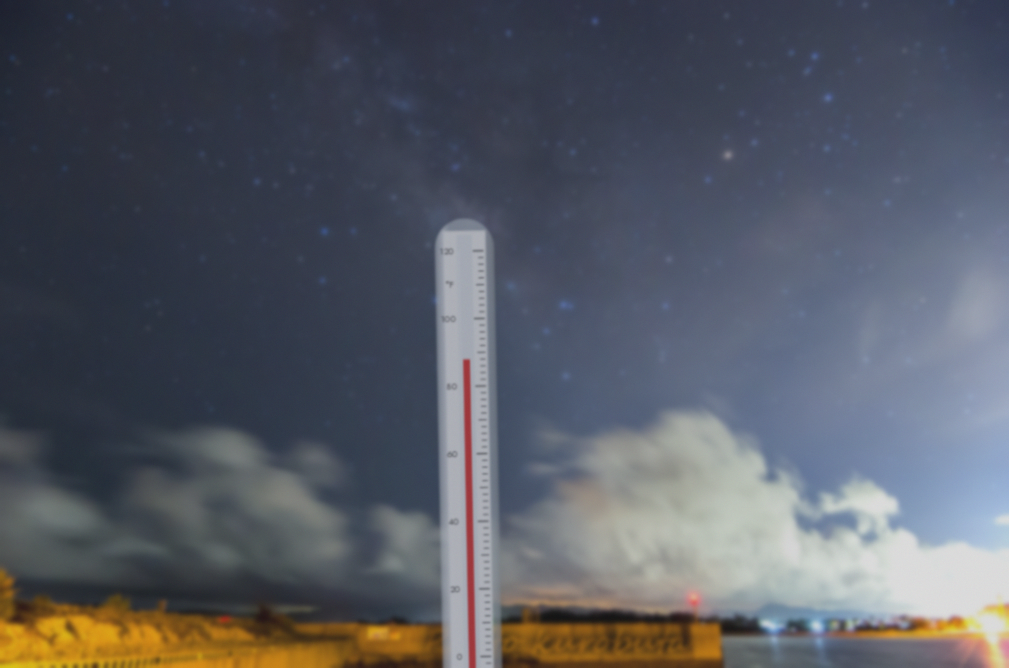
value=88 unit=°F
